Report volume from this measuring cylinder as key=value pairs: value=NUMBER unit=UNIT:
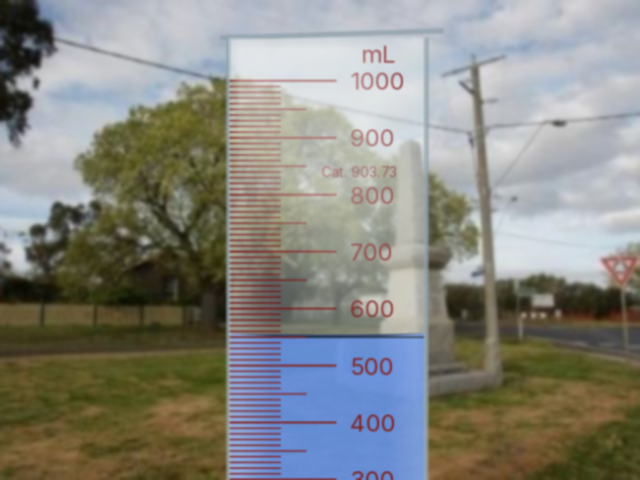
value=550 unit=mL
